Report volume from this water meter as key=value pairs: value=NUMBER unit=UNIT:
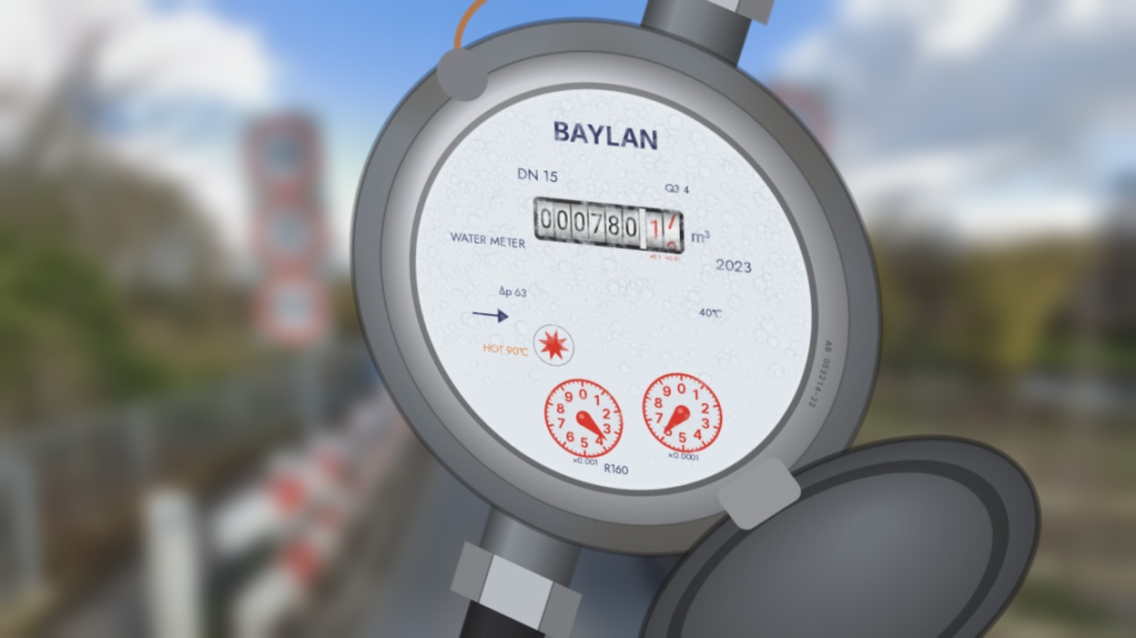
value=780.1736 unit=m³
